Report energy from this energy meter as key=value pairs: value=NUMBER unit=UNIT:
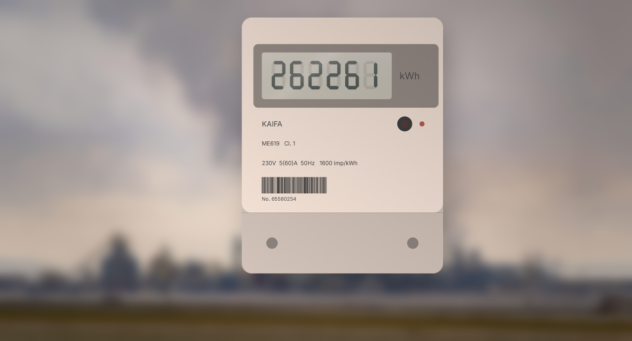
value=262261 unit=kWh
